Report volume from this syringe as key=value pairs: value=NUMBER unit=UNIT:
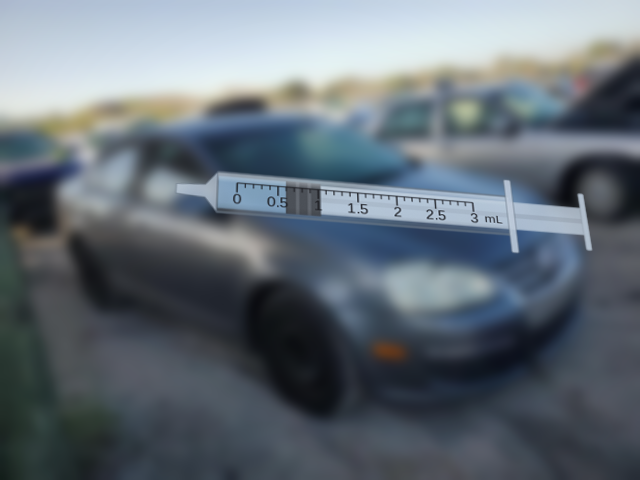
value=0.6 unit=mL
